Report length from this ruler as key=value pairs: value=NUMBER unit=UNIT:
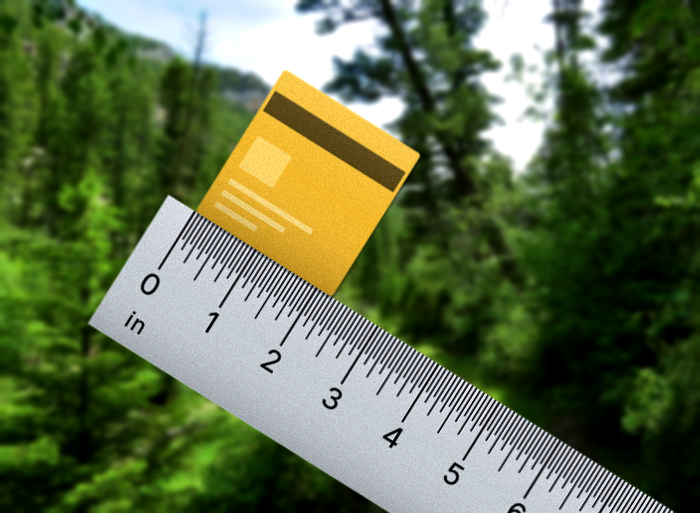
value=2.25 unit=in
